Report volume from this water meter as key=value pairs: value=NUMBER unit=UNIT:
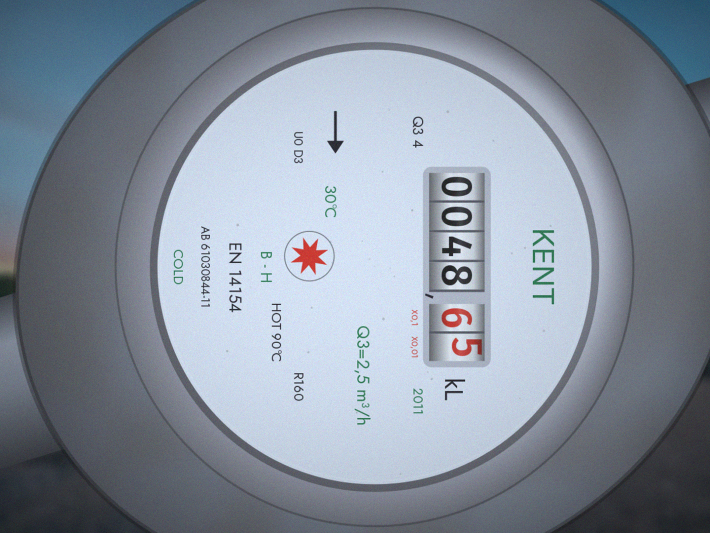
value=48.65 unit=kL
